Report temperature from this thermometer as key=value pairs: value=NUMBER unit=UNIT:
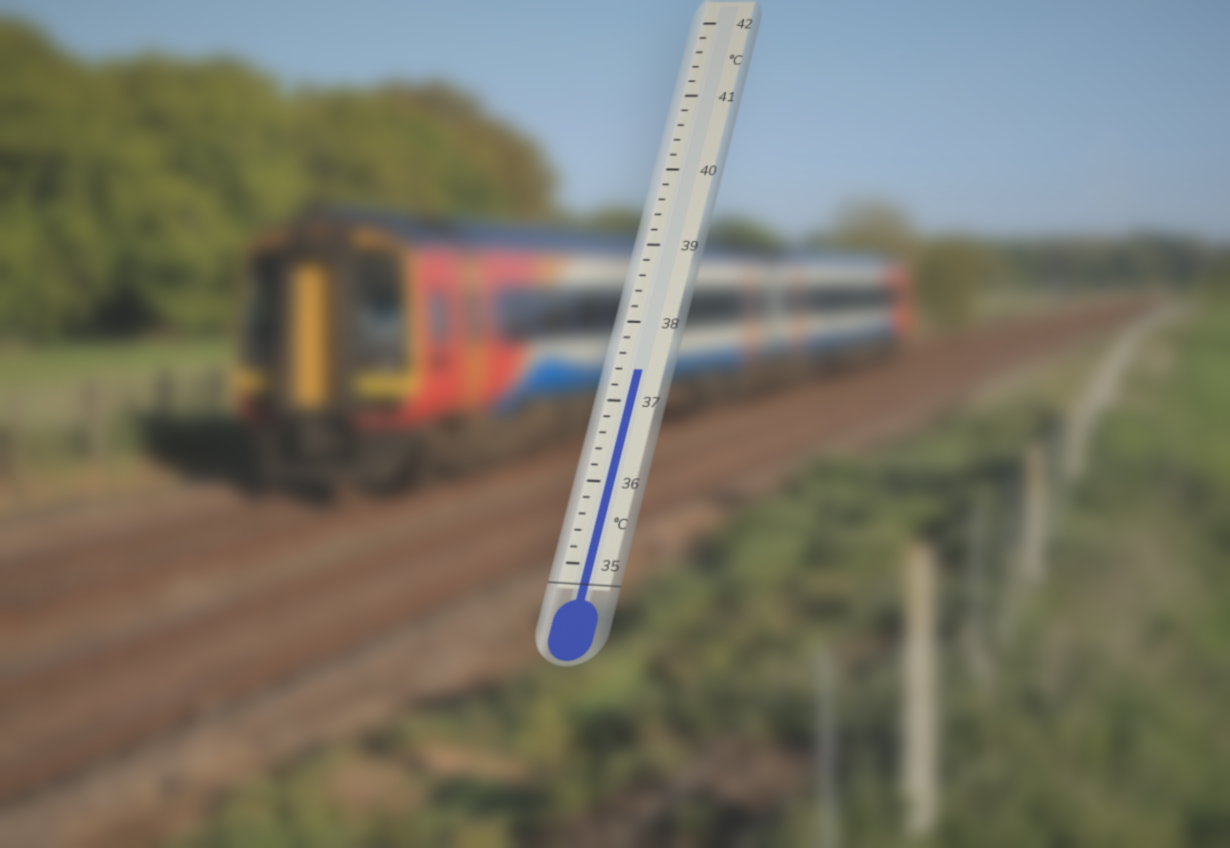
value=37.4 unit=°C
